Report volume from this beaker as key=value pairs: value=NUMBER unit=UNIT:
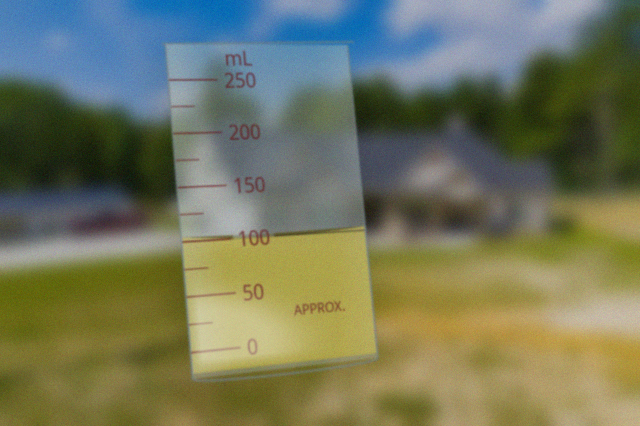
value=100 unit=mL
